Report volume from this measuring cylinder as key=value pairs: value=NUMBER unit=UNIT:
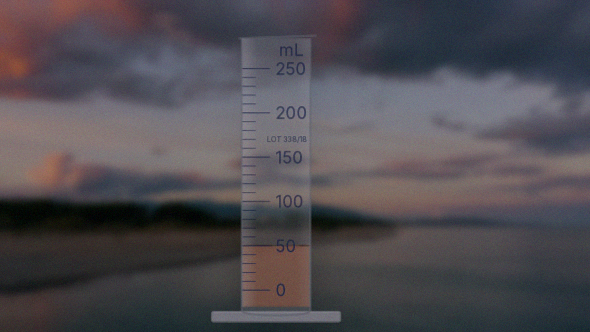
value=50 unit=mL
